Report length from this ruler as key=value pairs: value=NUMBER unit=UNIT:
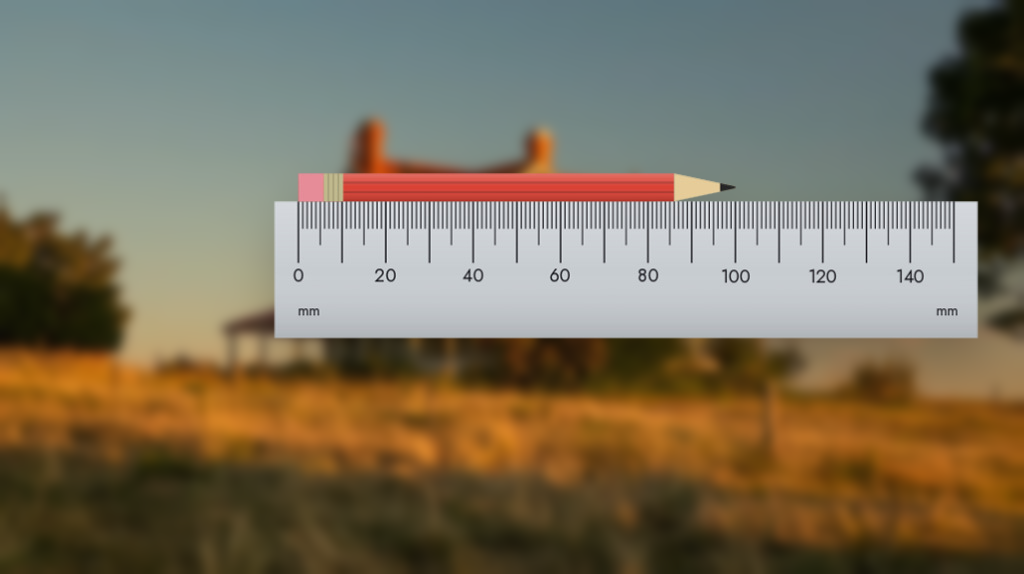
value=100 unit=mm
